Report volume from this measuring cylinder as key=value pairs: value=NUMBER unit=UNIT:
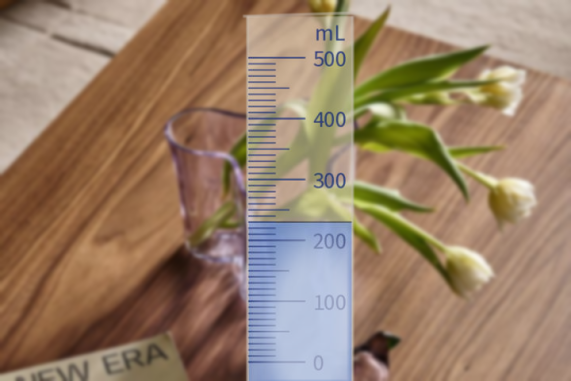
value=230 unit=mL
